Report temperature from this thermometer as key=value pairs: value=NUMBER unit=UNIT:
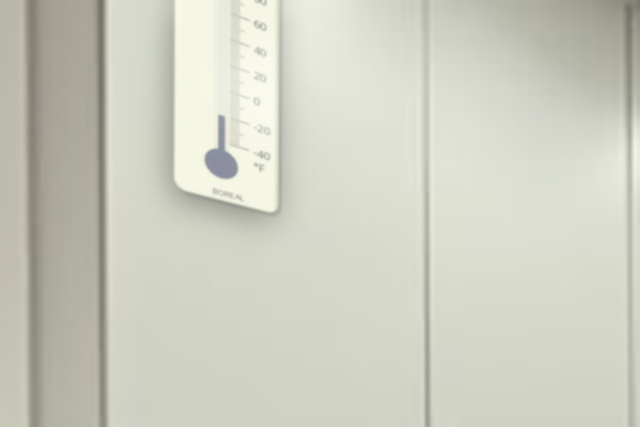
value=-20 unit=°F
